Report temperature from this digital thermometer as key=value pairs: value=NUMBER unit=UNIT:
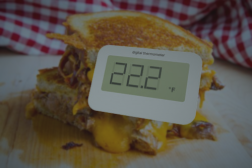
value=22.2 unit=°F
